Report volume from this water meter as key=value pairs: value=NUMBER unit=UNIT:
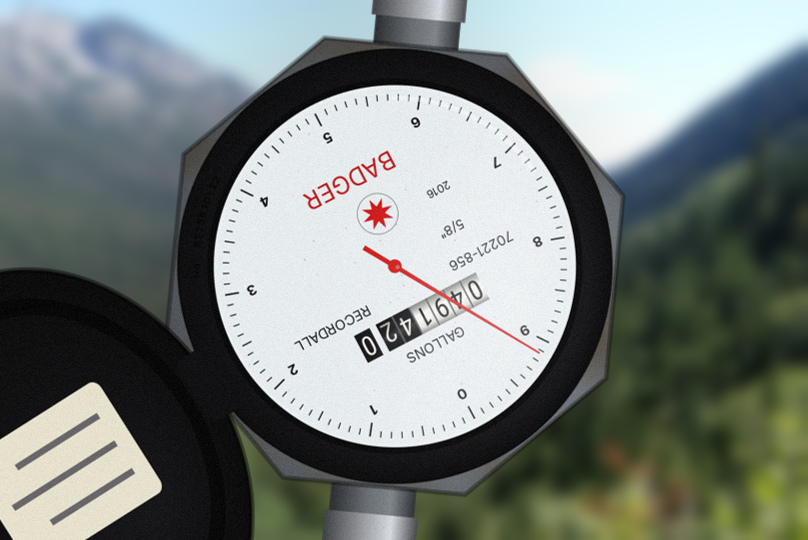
value=491419.1 unit=gal
